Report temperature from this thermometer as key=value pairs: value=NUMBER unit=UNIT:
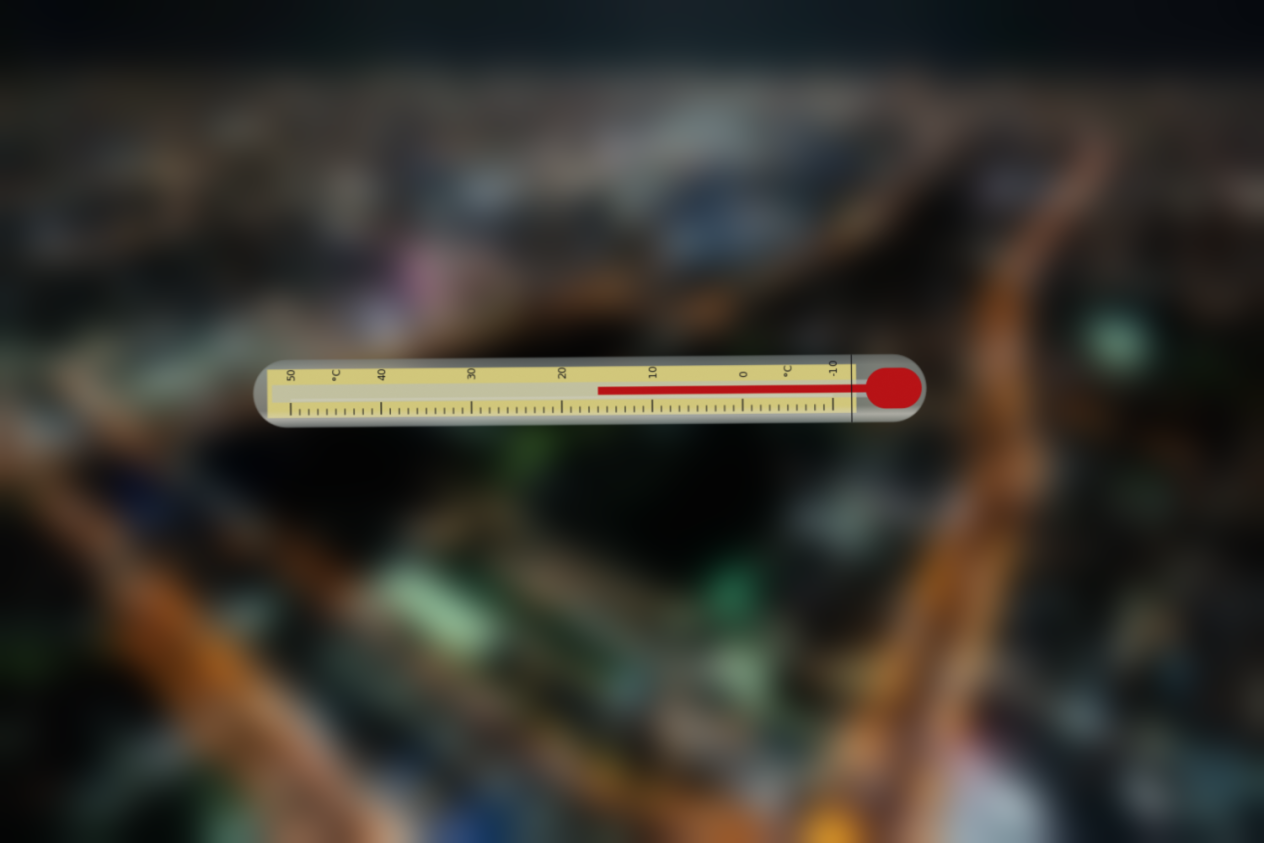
value=16 unit=°C
